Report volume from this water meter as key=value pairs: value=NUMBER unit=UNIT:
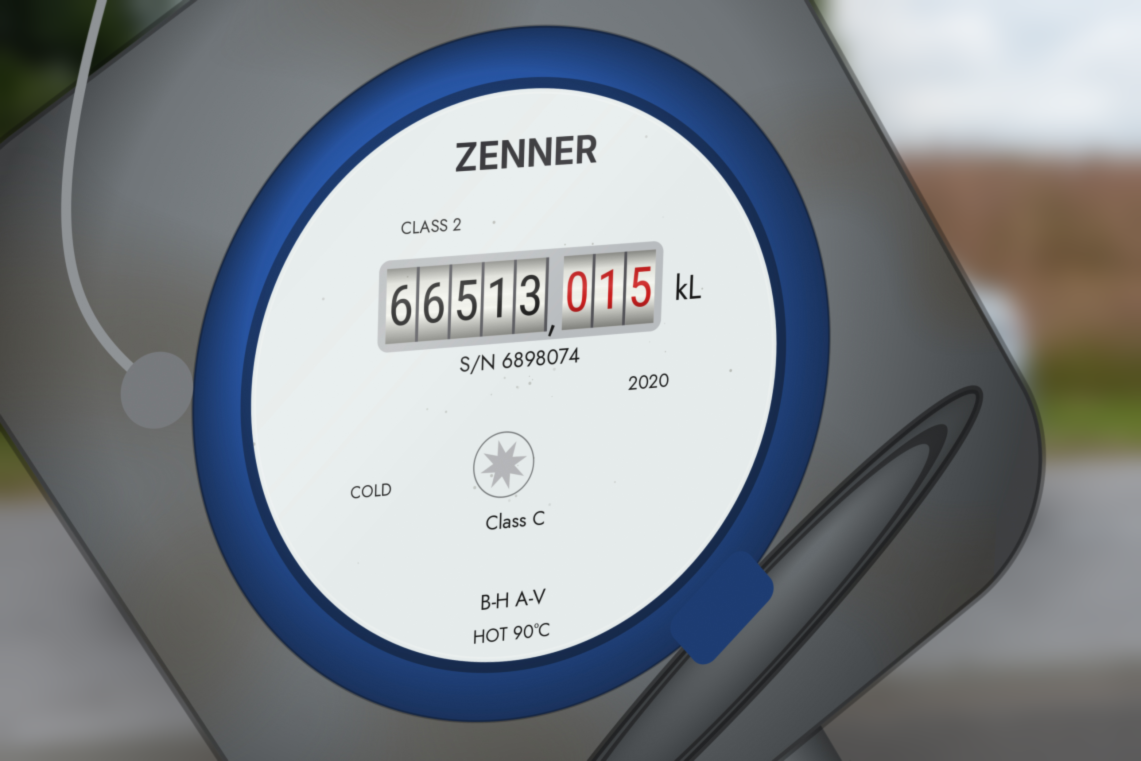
value=66513.015 unit=kL
